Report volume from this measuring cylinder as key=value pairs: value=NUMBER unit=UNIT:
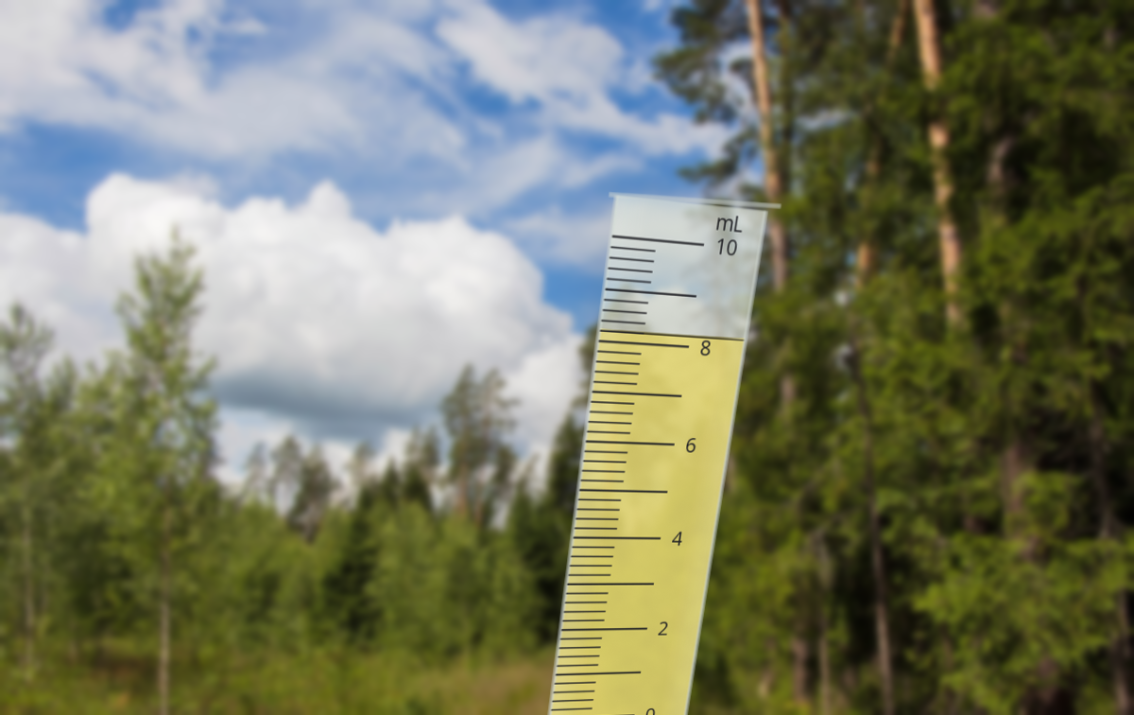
value=8.2 unit=mL
